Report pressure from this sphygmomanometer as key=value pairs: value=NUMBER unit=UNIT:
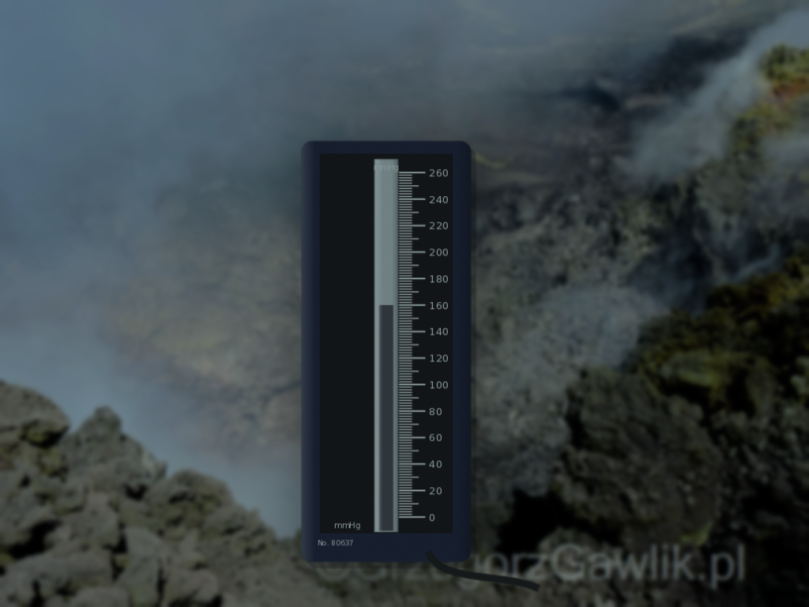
value=160 unit=mmHg
